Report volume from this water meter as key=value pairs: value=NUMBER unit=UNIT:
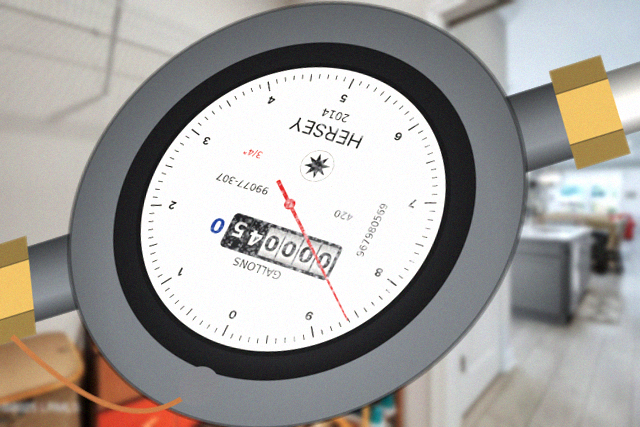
value=448.6 unit=gal
